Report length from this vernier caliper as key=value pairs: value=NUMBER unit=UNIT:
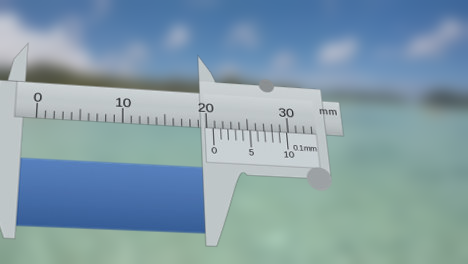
value=20.8 unit=mm
